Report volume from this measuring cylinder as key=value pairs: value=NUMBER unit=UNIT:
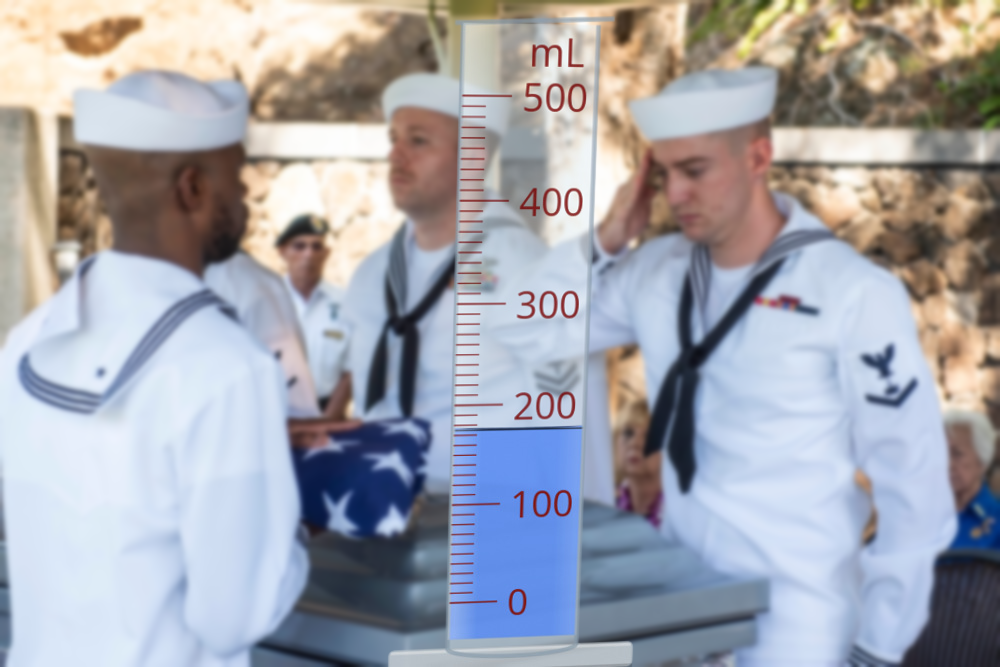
value=175 unit=mL
